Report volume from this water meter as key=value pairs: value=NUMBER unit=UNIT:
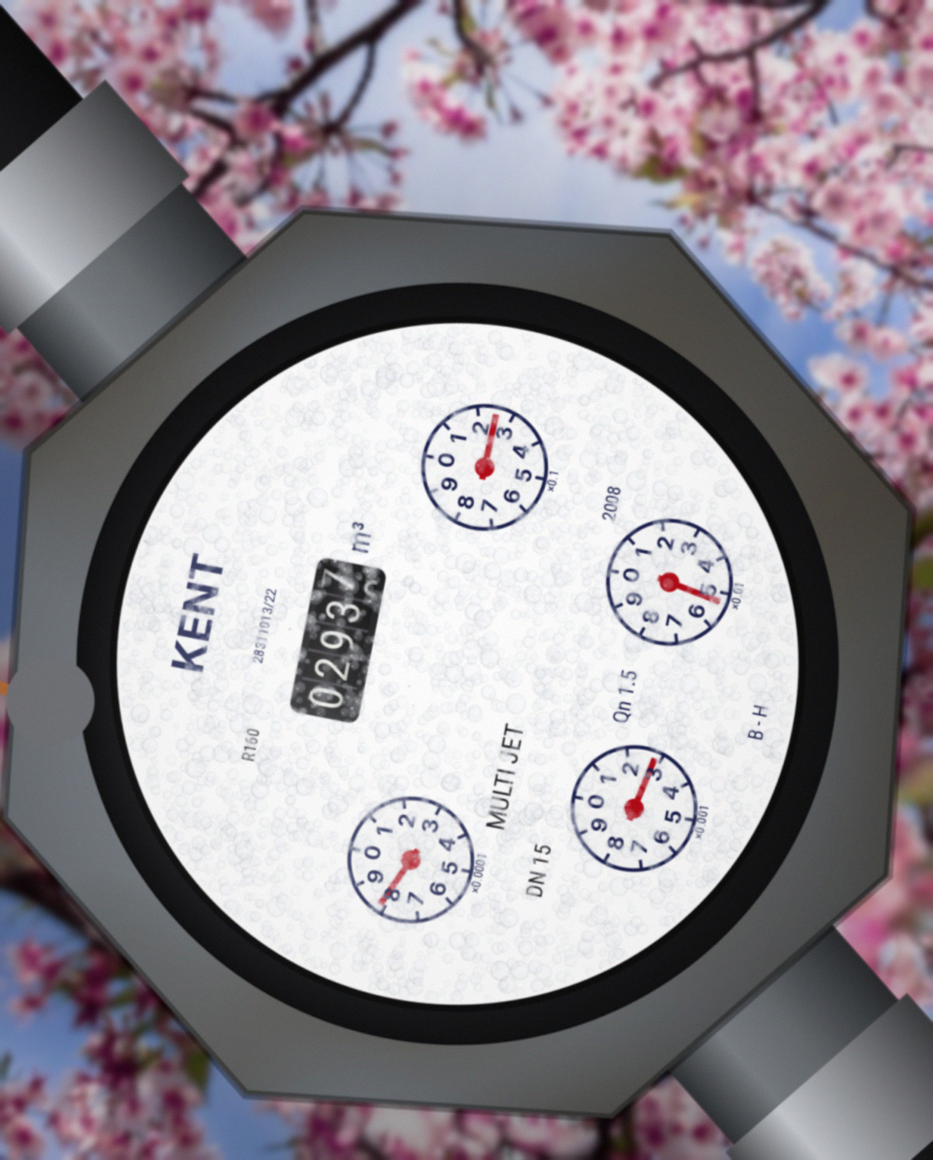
value=2937.2528 unit=m³
